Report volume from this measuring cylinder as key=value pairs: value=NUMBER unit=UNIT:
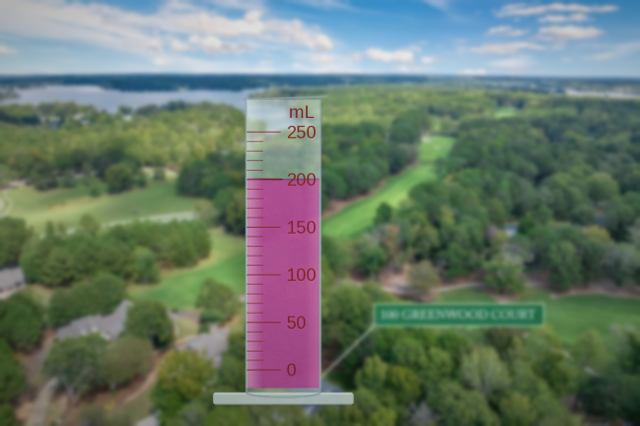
value=200 unit=mL
